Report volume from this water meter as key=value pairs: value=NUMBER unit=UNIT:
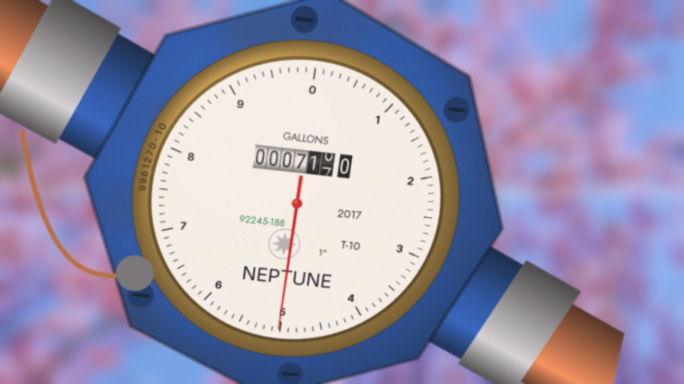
value=7165.0 unit=gal
